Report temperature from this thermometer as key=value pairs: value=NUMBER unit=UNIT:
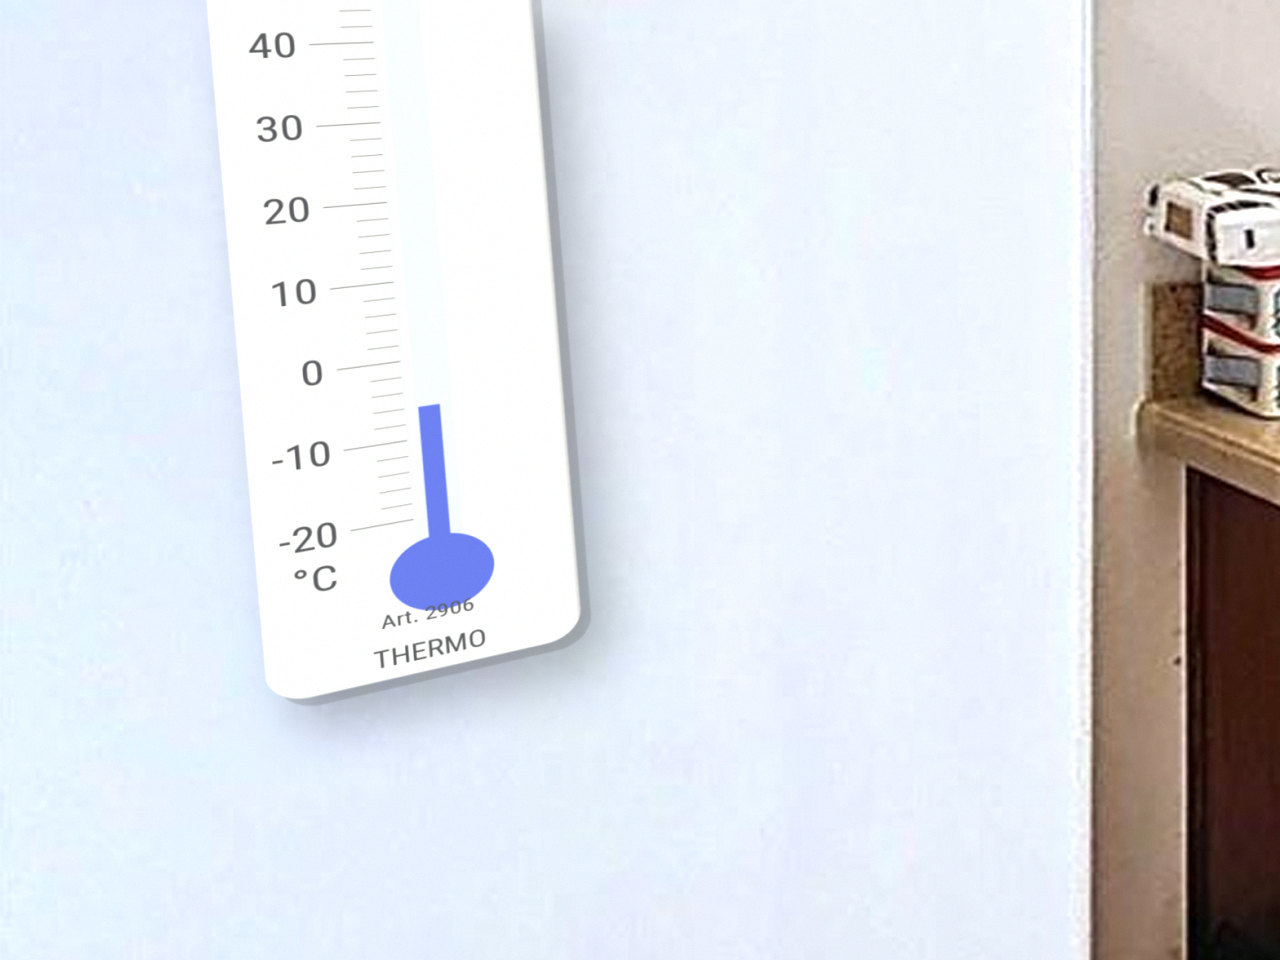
value=-6 unit=°C
